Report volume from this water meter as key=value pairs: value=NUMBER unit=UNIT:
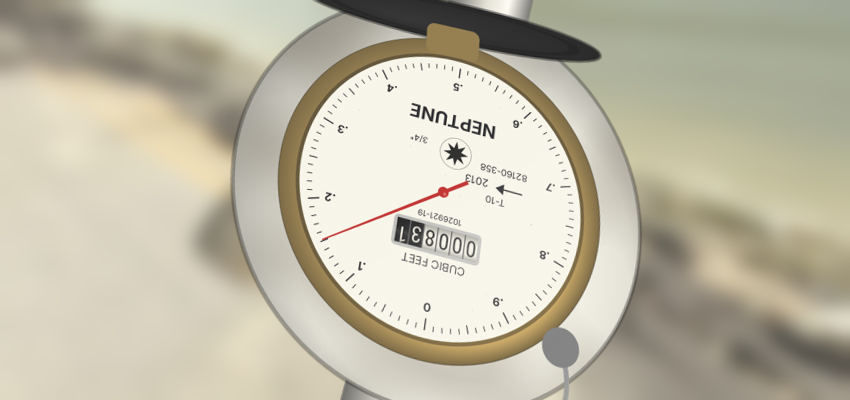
value=831.15 unit=ft³
